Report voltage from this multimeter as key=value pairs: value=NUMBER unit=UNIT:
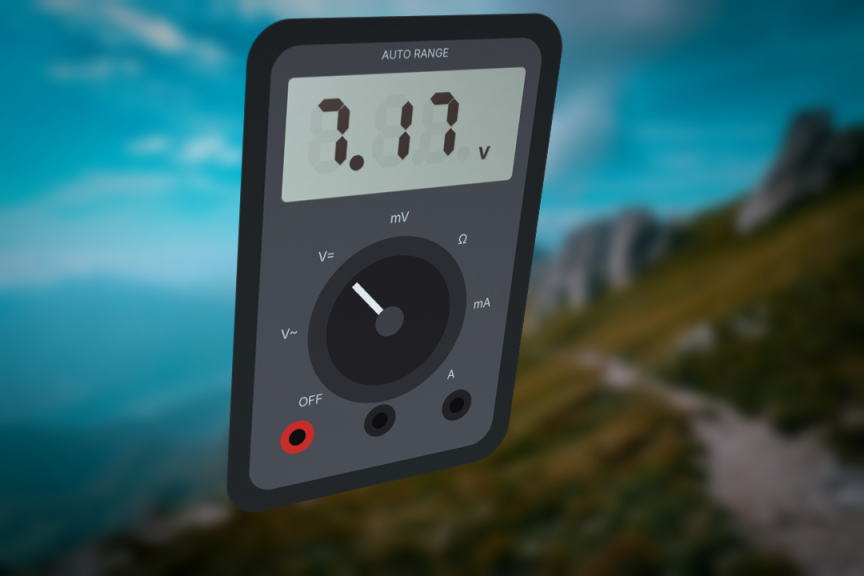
value=7.17 unit=V
